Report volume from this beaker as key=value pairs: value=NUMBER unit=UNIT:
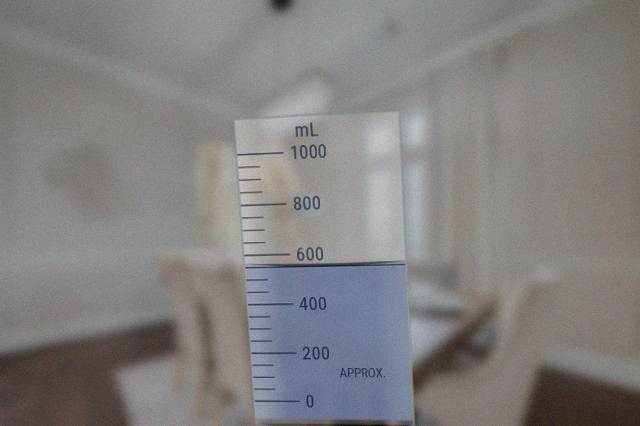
value=550 unit=mL
